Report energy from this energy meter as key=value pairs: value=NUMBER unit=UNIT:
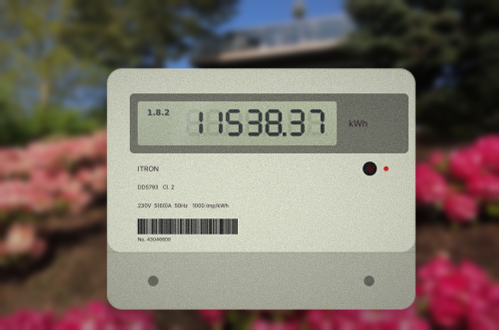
value=11538.37 unit=kWh
